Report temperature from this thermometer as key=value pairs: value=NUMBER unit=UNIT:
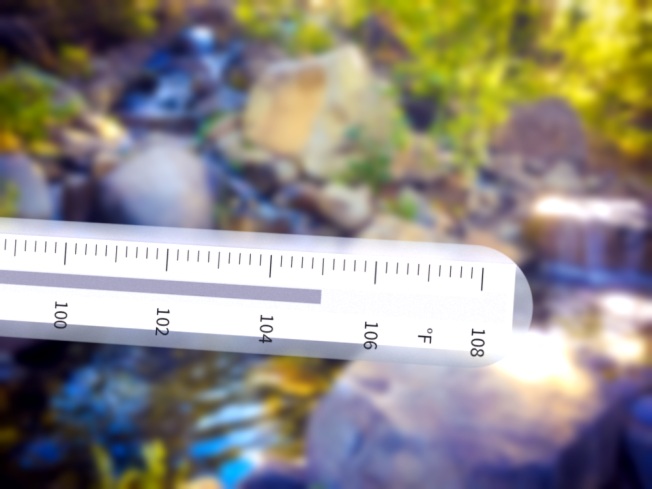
value=105 unit=°F
